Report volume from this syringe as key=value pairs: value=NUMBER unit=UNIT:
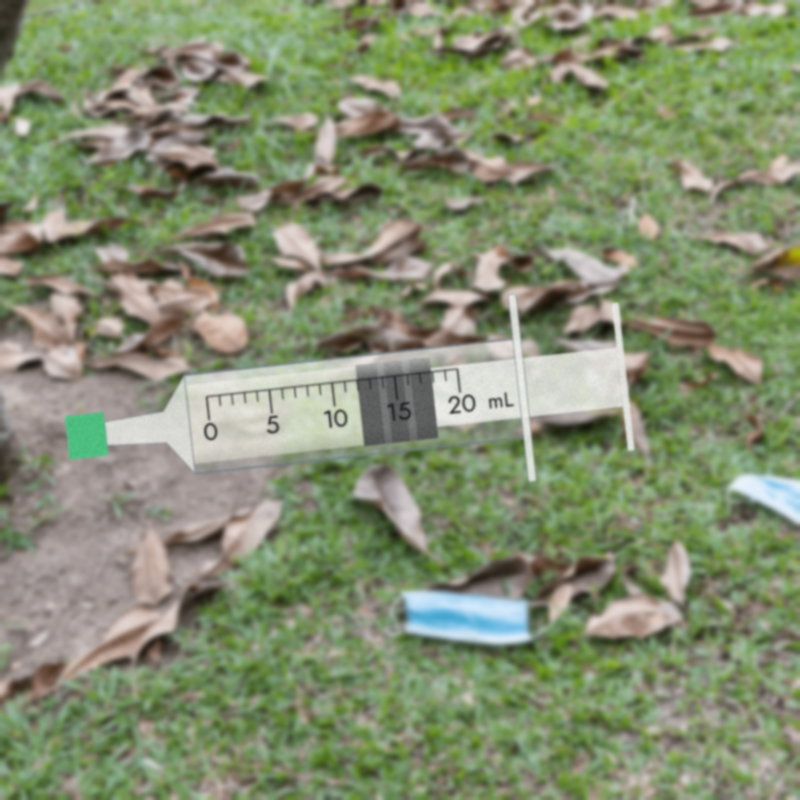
value=12 unit=mL
